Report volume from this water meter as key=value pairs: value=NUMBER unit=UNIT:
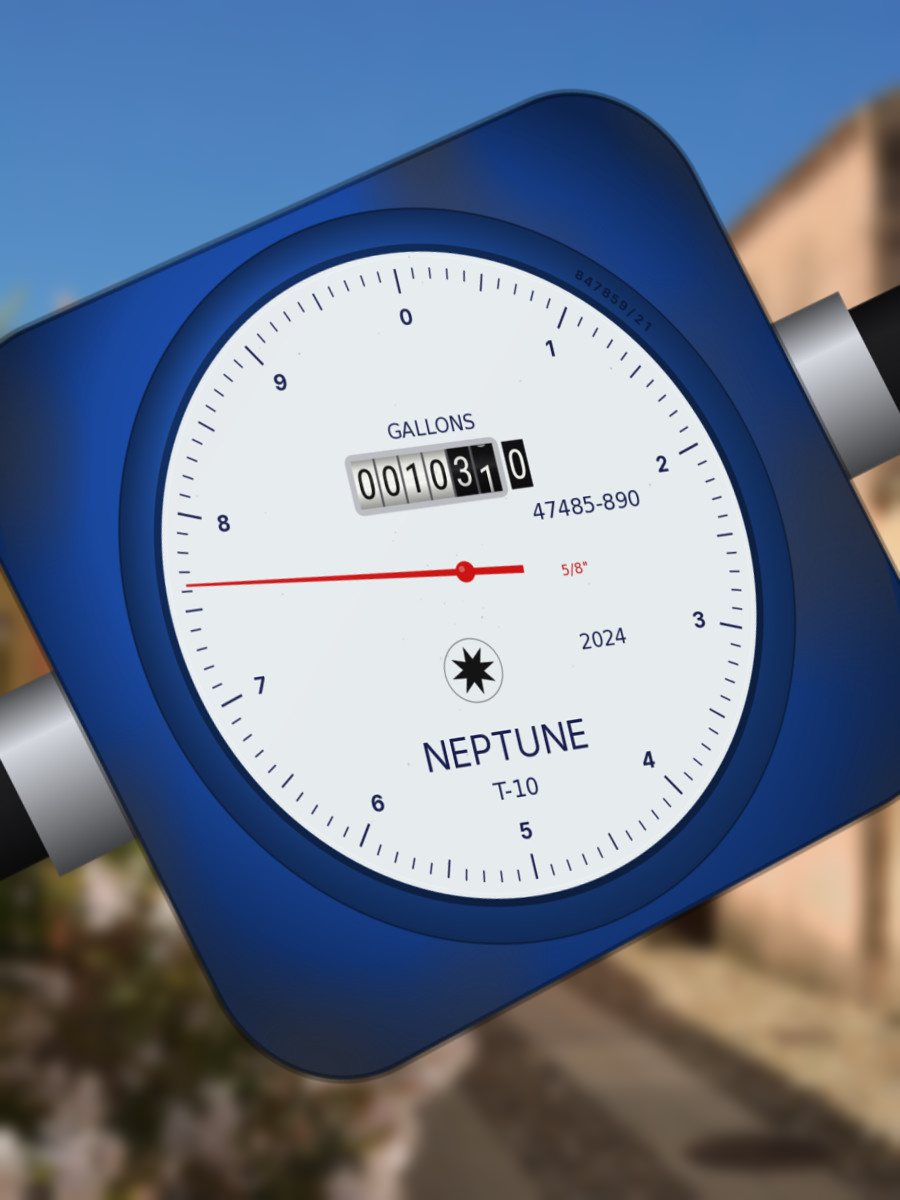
value=10307.6 unit=gal
